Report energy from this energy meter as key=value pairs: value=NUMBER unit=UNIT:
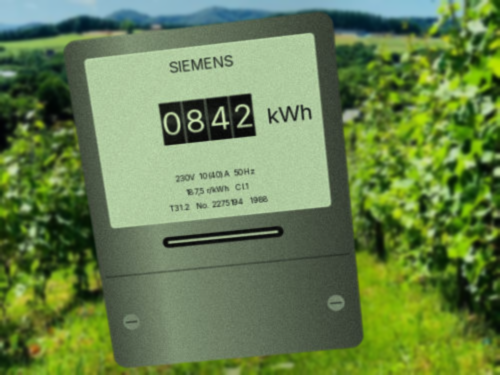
value=842 unit=kWh
